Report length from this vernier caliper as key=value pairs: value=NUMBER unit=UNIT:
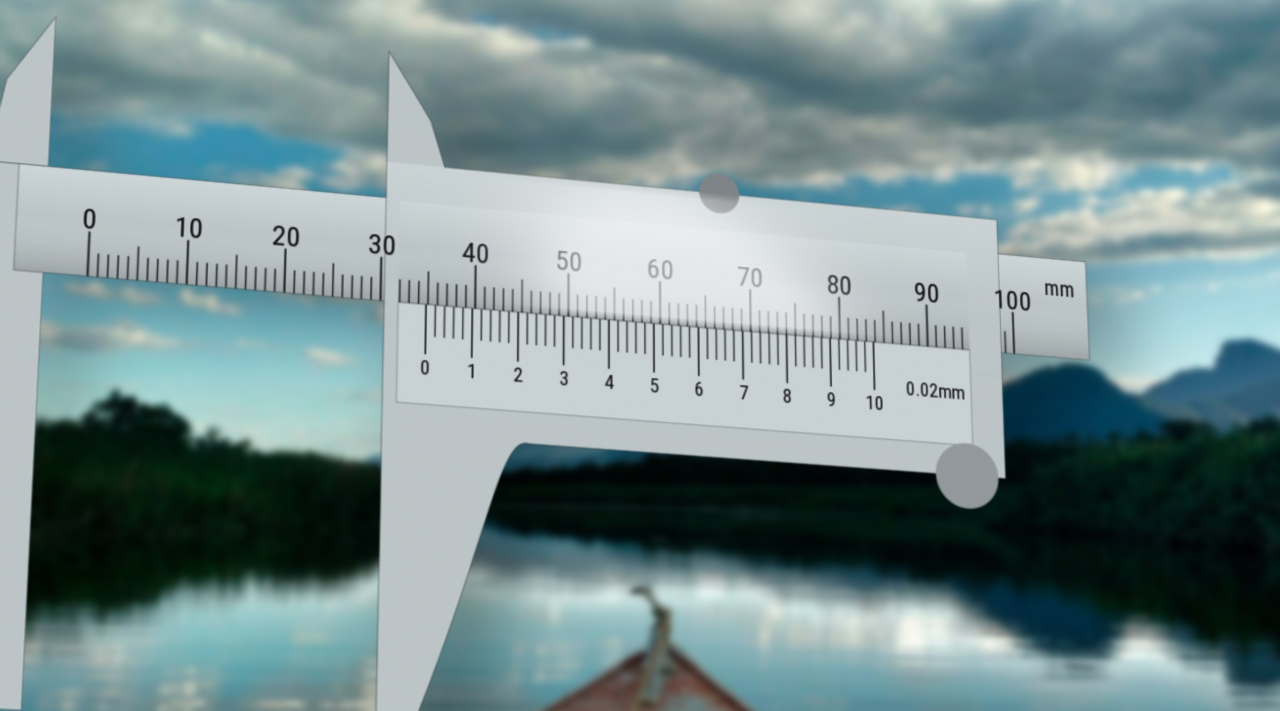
value=34.8 unit=mm
